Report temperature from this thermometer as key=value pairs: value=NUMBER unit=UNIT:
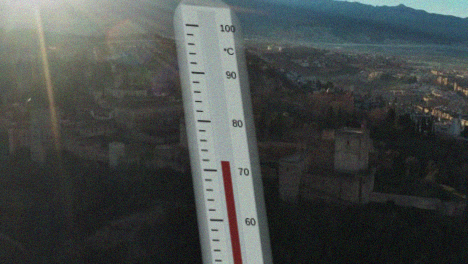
value=72 unit=°C
